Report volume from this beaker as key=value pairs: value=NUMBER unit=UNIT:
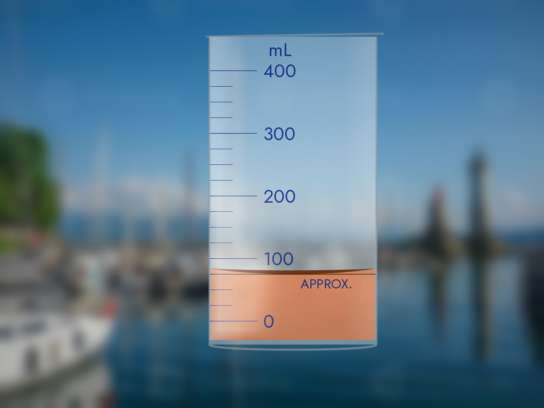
value=75 unit=mL
